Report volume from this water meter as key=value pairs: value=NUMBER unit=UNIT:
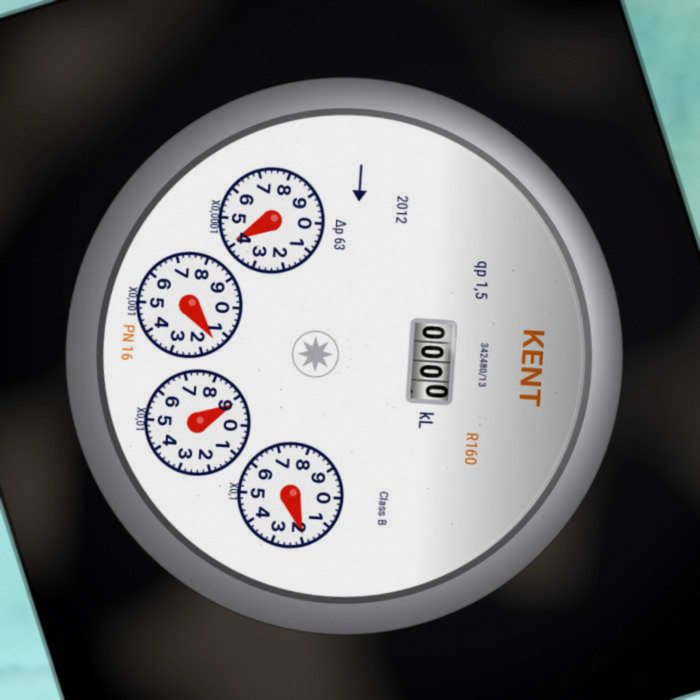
value=0.1914 unit=kL
